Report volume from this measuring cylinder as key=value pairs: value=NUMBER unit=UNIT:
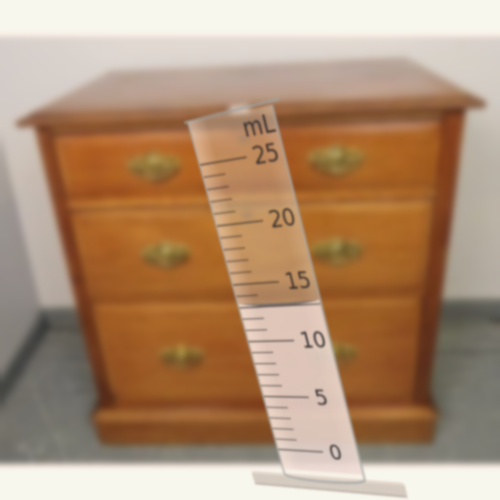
value=13 unit=mL
